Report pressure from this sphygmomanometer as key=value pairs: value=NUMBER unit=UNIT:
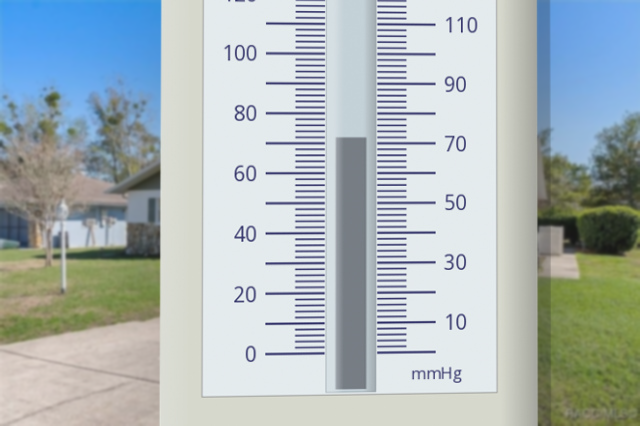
value=72 unit=mmHg
